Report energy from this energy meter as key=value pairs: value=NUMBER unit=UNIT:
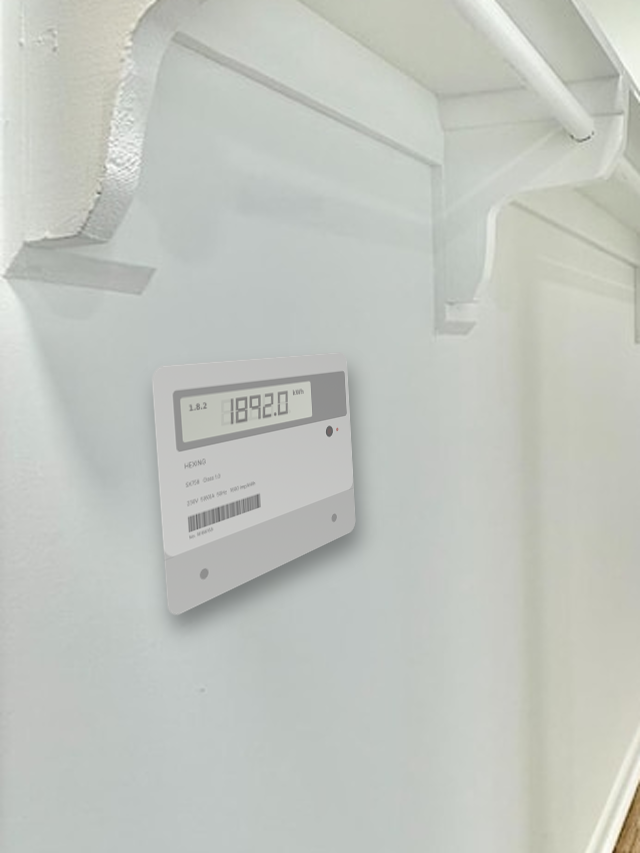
value=1892.0 unit=kWh
